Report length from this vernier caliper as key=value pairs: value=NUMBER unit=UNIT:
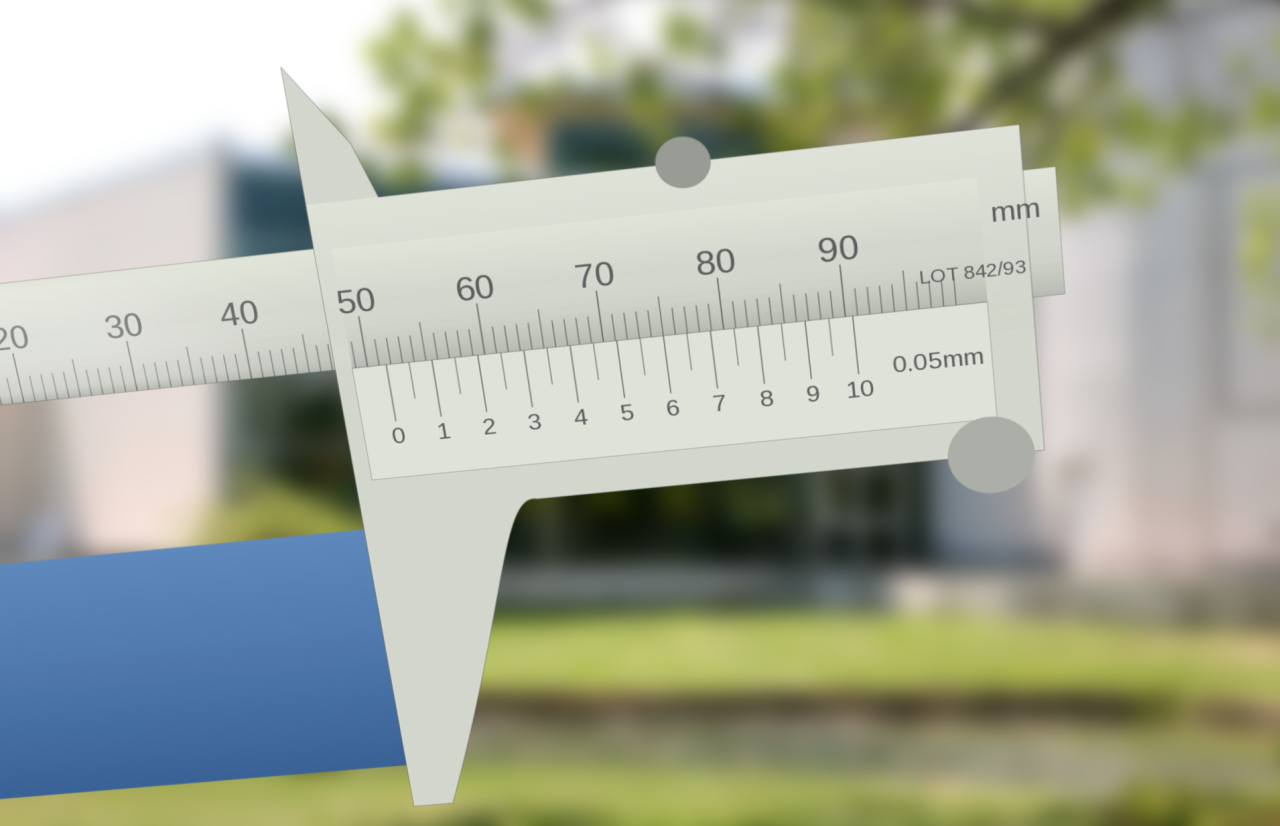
value=51.6 unit=mm
